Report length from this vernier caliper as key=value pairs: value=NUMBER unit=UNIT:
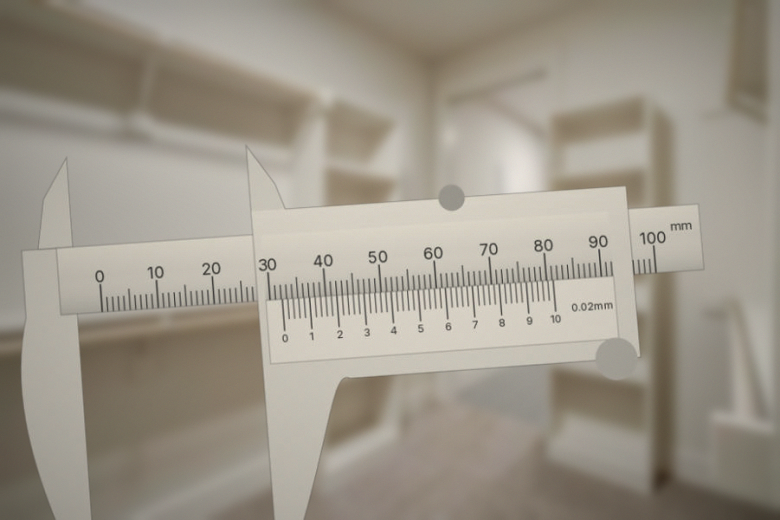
value=32.2 unit=mm
